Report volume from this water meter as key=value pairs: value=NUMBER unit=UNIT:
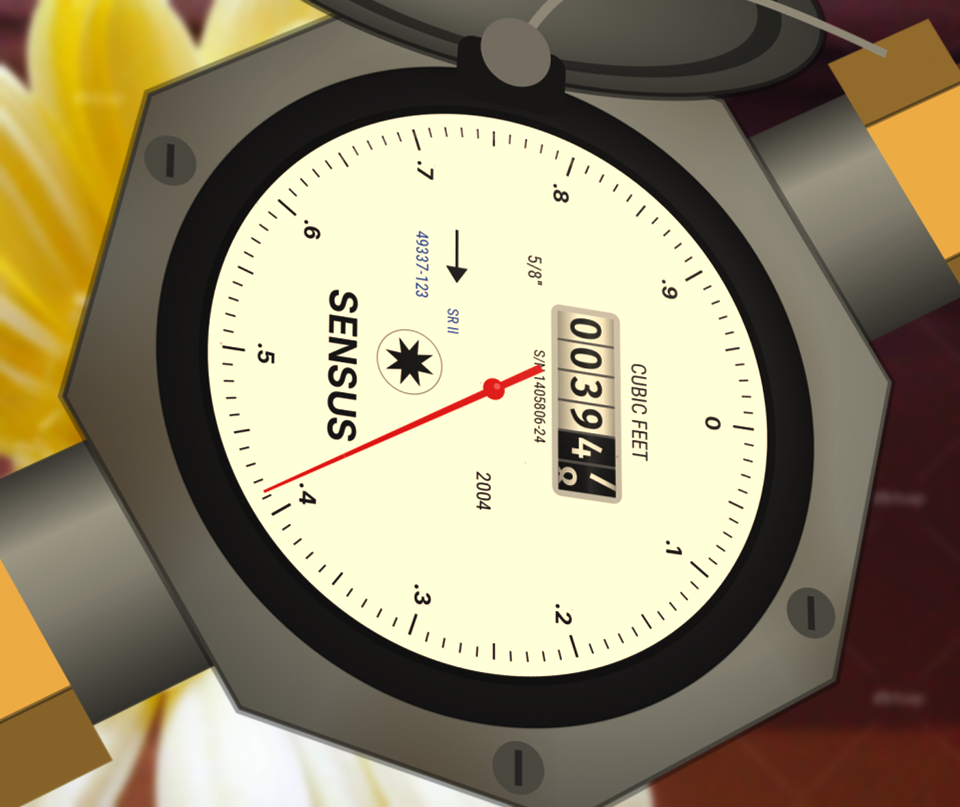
value=3947.41 unit=ft³
